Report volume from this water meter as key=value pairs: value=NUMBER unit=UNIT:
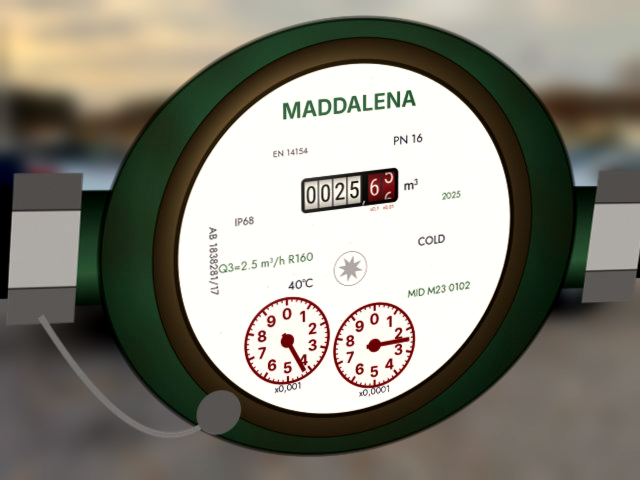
value=25.6542 unit=m³
